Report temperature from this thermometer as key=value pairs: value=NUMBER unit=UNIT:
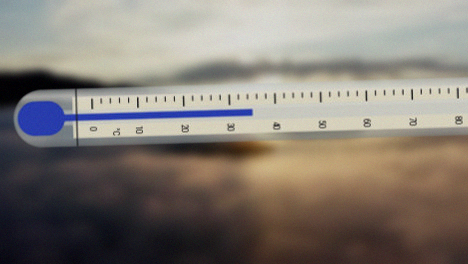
value=35 unit=°C
